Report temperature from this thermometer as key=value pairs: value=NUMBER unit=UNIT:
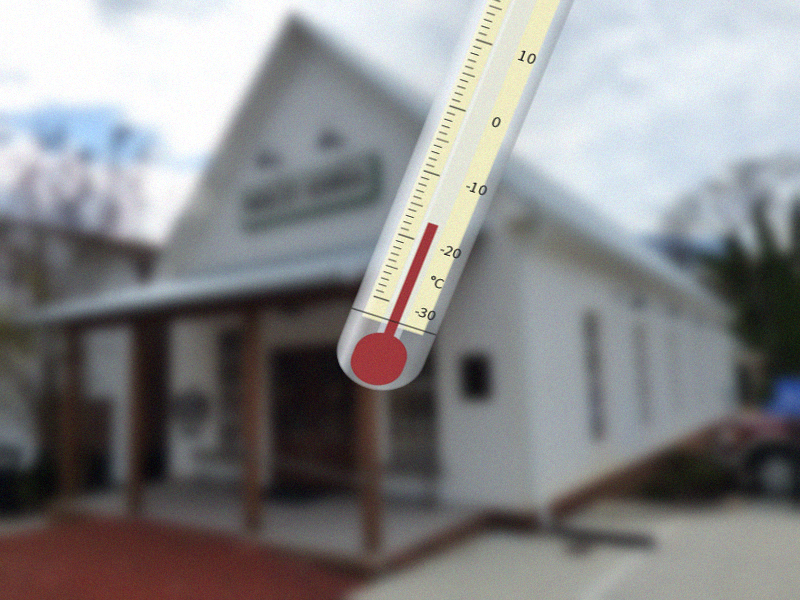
value=-17 unit=°C
